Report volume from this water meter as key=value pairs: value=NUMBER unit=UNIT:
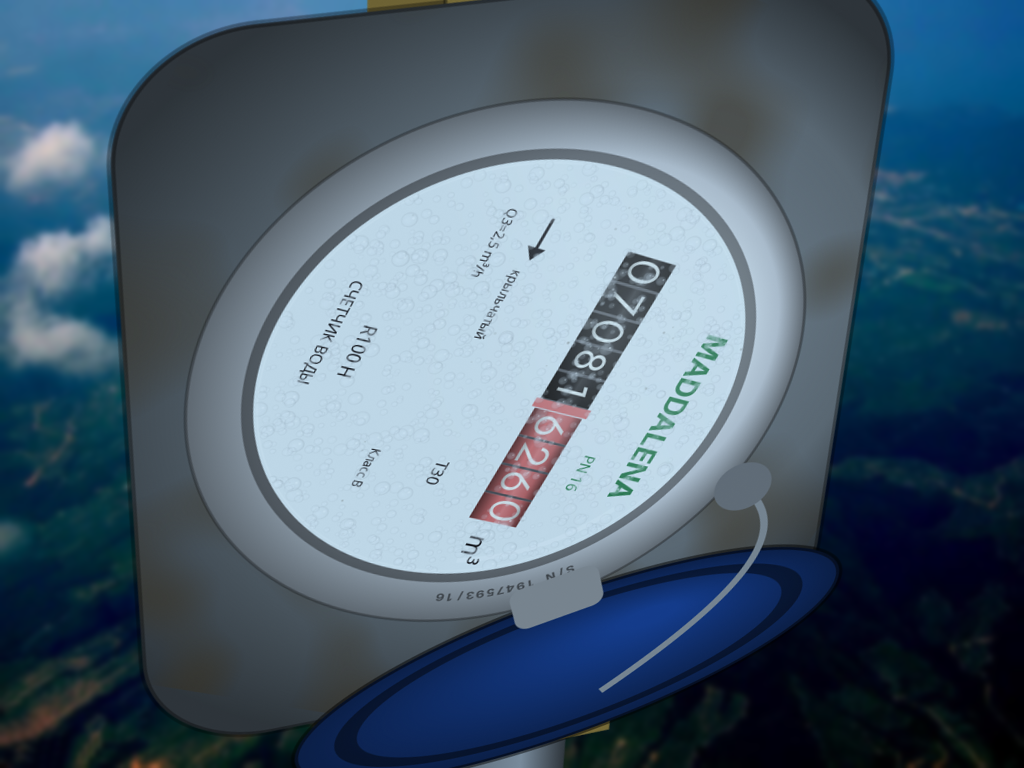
value=7081.6260 unit=m³
